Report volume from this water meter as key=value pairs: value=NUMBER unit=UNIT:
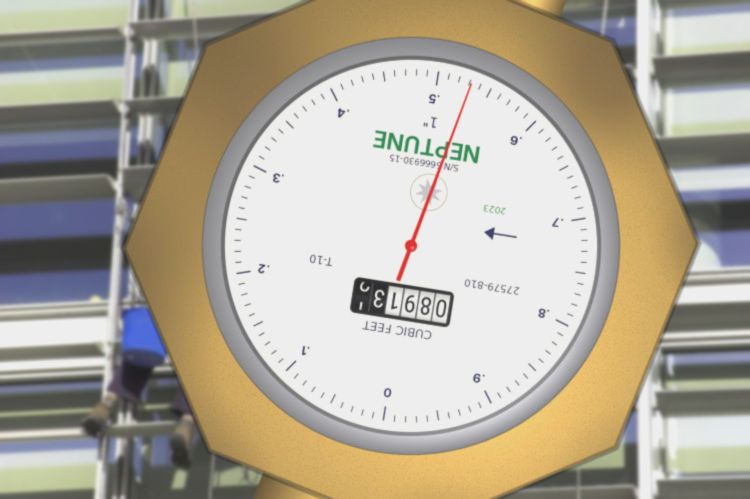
value=89131.53 unit=ft³
